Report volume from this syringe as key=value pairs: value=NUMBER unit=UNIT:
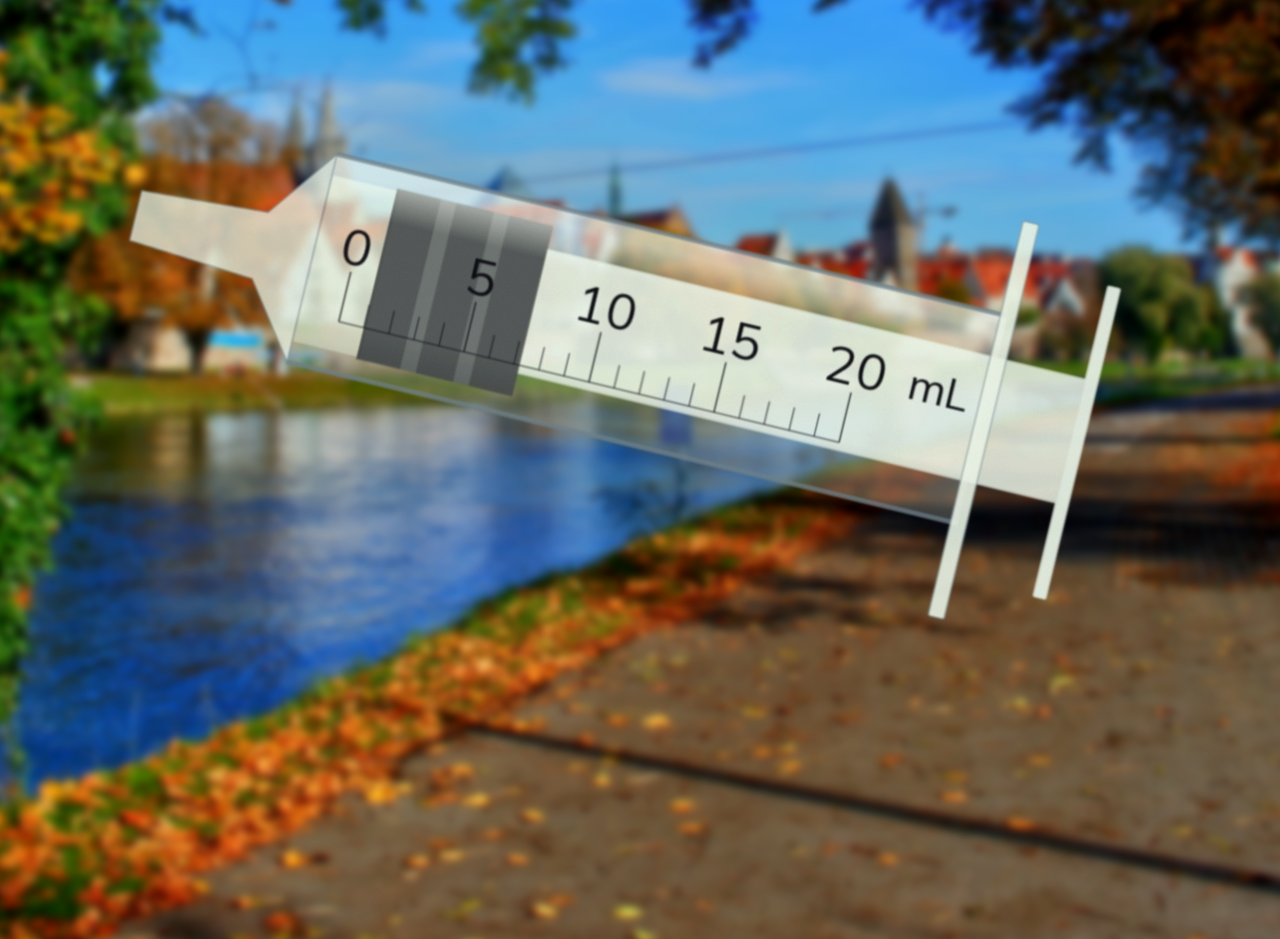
value=1 unit=mL
